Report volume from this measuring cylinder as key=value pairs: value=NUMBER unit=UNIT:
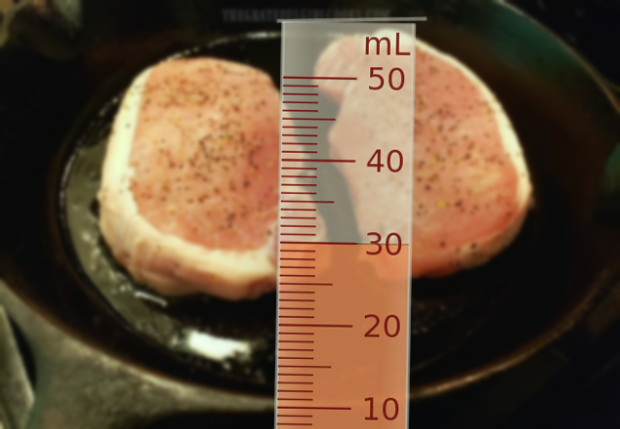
value=30 unit=mL
